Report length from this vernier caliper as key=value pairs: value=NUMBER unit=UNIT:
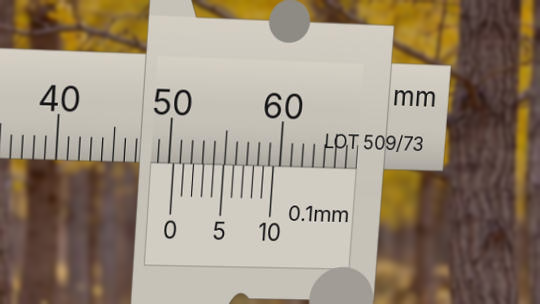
value=50.4 unit=mm
